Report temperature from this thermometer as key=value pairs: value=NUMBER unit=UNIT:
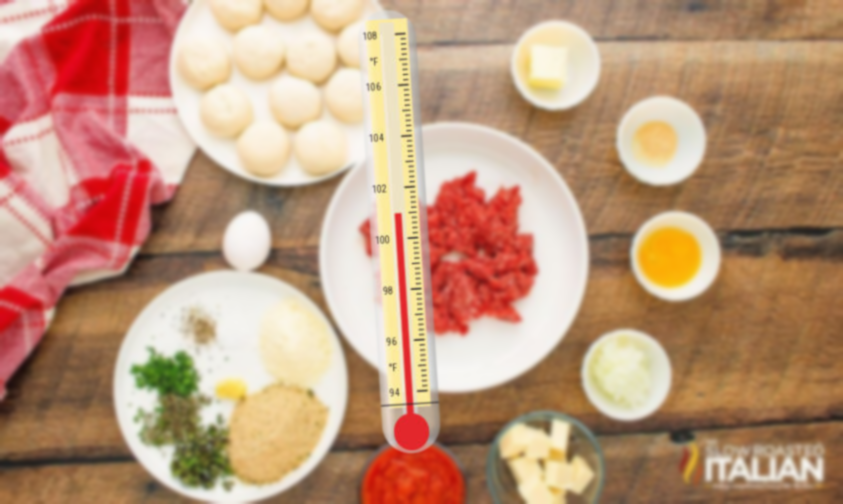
value=101 unit=°F
